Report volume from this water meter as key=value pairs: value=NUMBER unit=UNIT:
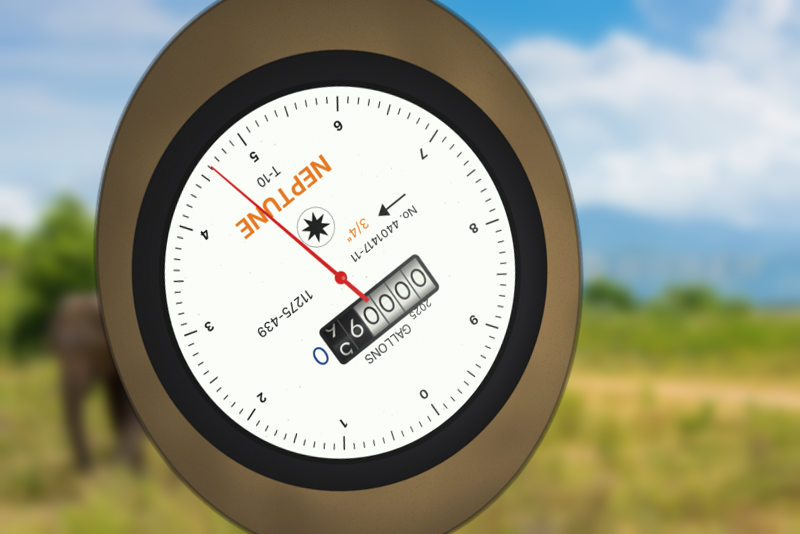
value=954.6 unit=gal
